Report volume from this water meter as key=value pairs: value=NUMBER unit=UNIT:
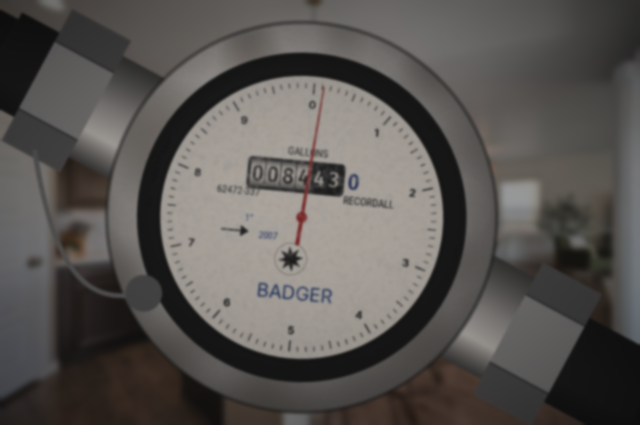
value=84430.1 unit=gal
